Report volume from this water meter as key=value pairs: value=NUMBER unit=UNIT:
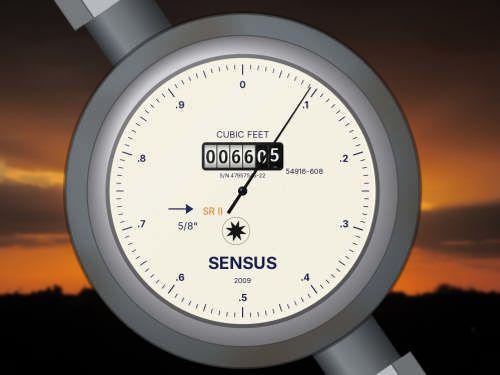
value=6605.09 unit=ft³
